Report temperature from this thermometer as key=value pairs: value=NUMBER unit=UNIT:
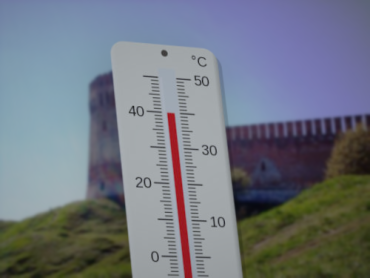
value=40 unit=°C
